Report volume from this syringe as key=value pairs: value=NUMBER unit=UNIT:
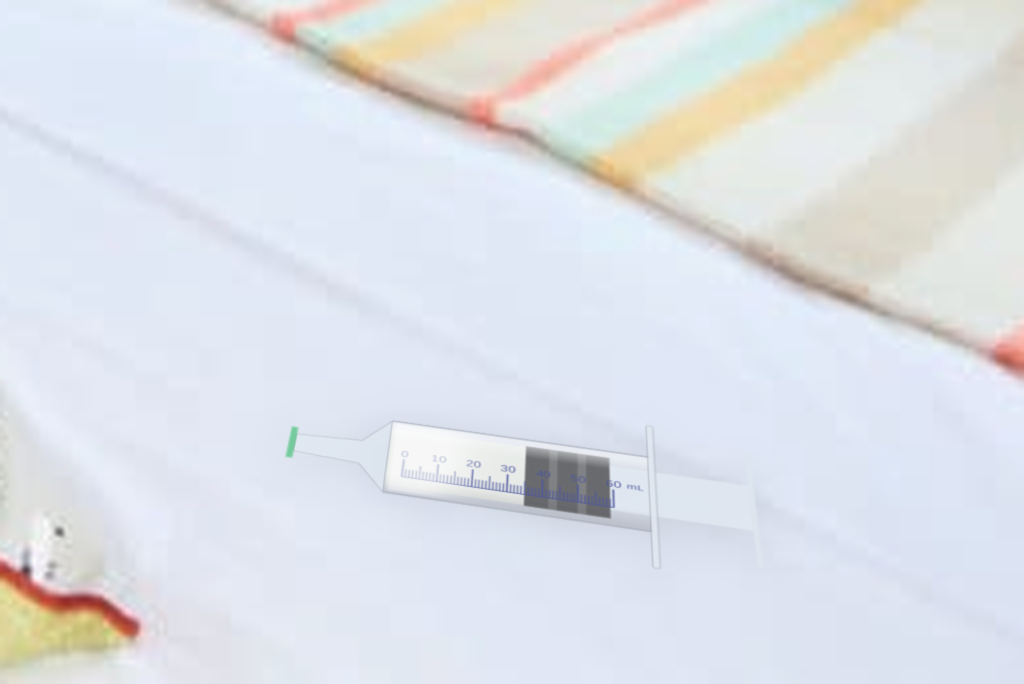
value=35 unit=mL
